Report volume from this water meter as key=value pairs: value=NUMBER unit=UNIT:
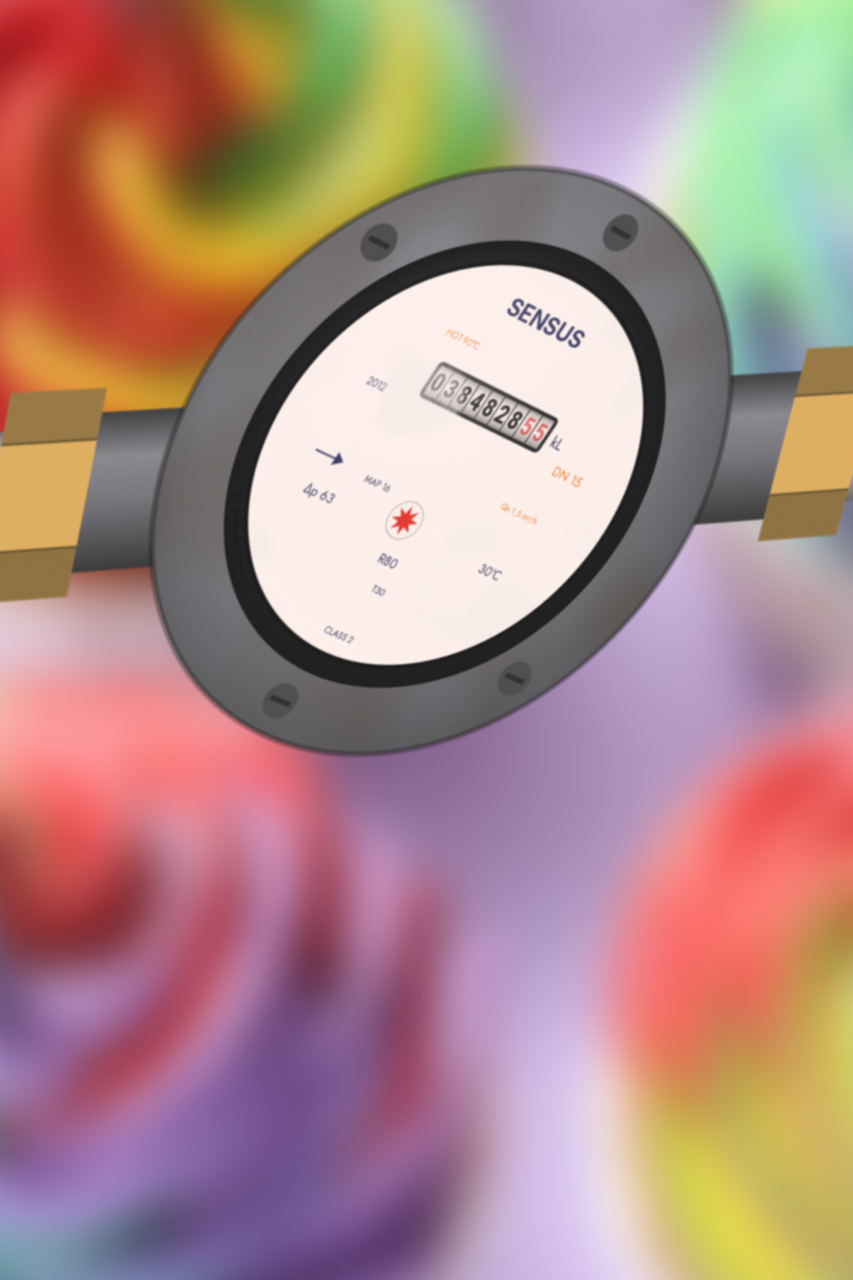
value=384828.55 unit=kL
